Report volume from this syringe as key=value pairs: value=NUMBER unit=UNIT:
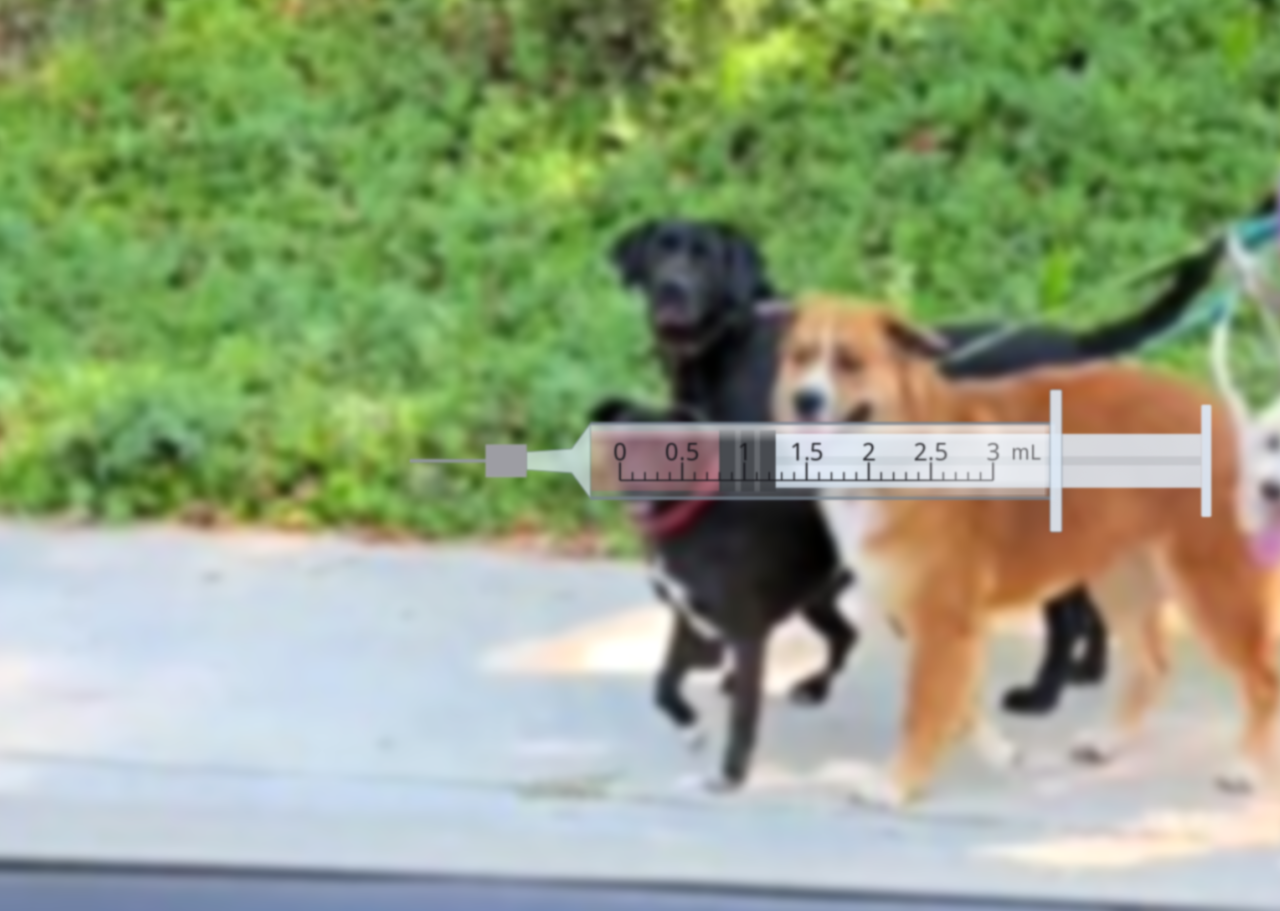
value=0.8 unit=mL
